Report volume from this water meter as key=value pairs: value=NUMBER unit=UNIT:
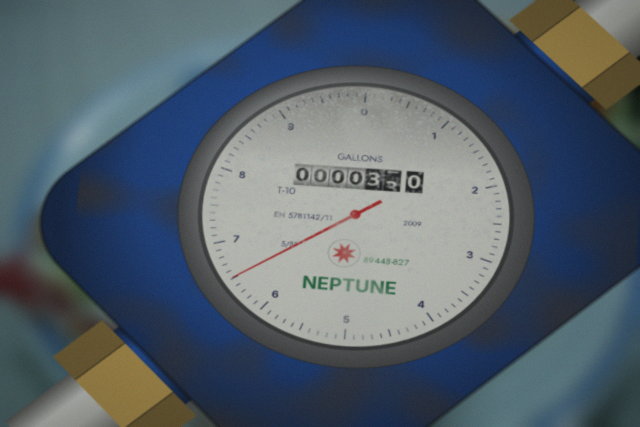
value=326.5 unit=gal
